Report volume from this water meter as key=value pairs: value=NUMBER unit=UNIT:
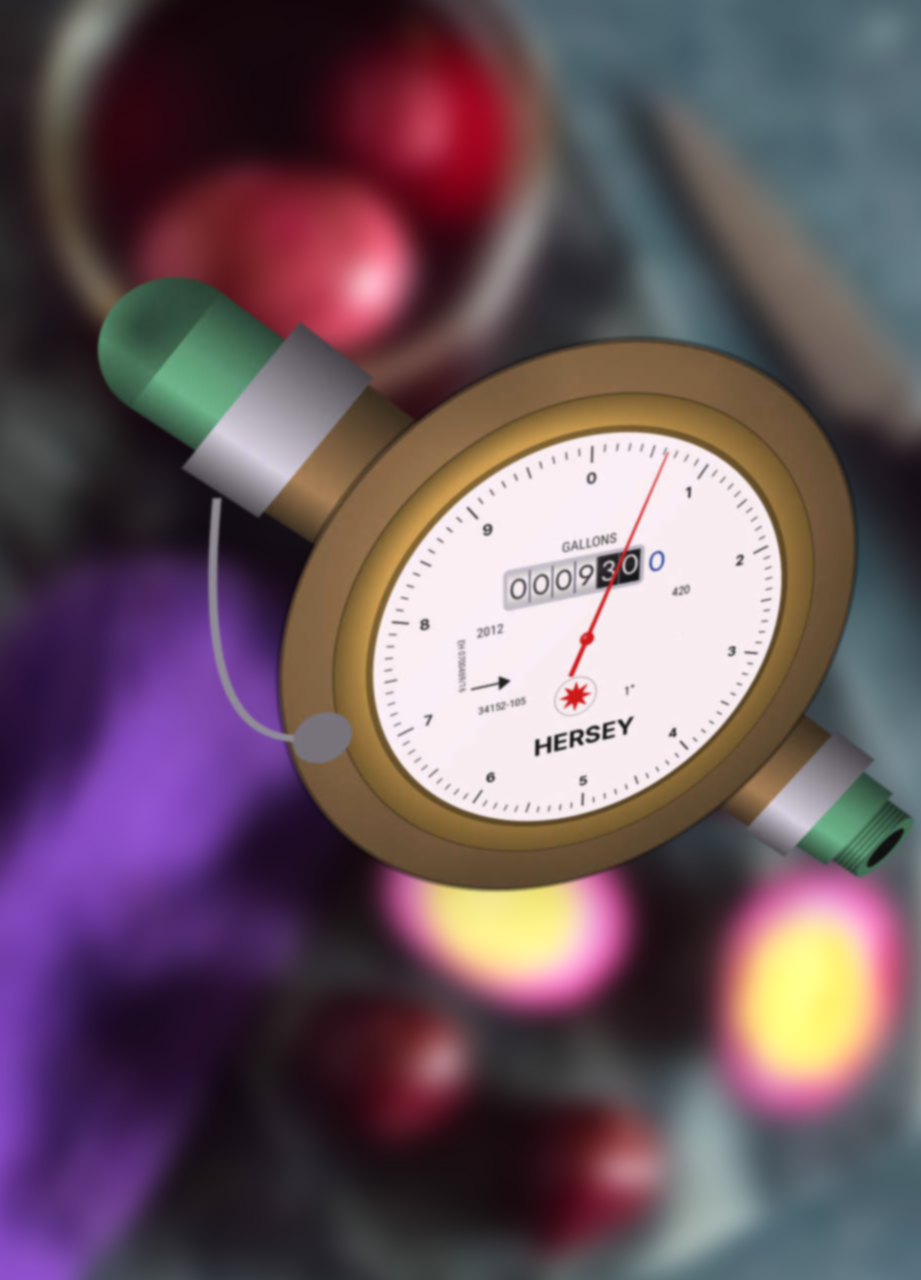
value=9300.6 unit=gal
